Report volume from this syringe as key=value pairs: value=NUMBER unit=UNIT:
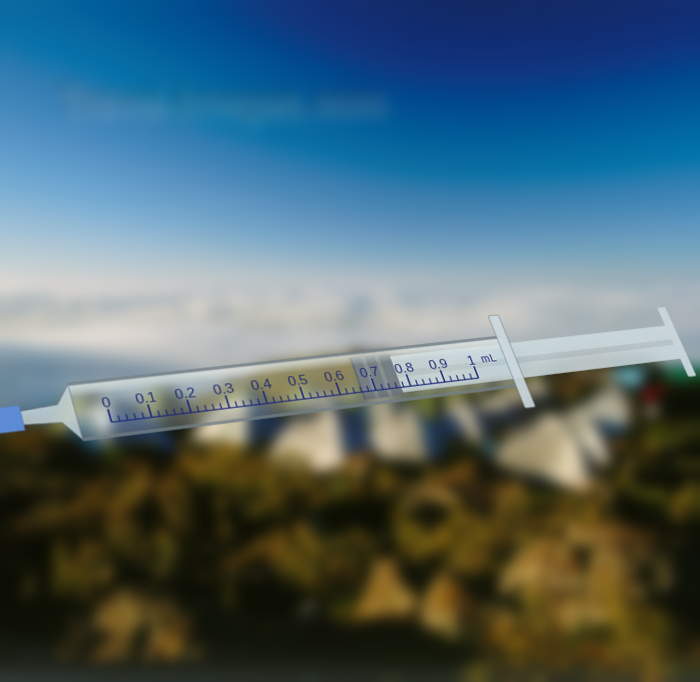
value=0.66 unit=mL
